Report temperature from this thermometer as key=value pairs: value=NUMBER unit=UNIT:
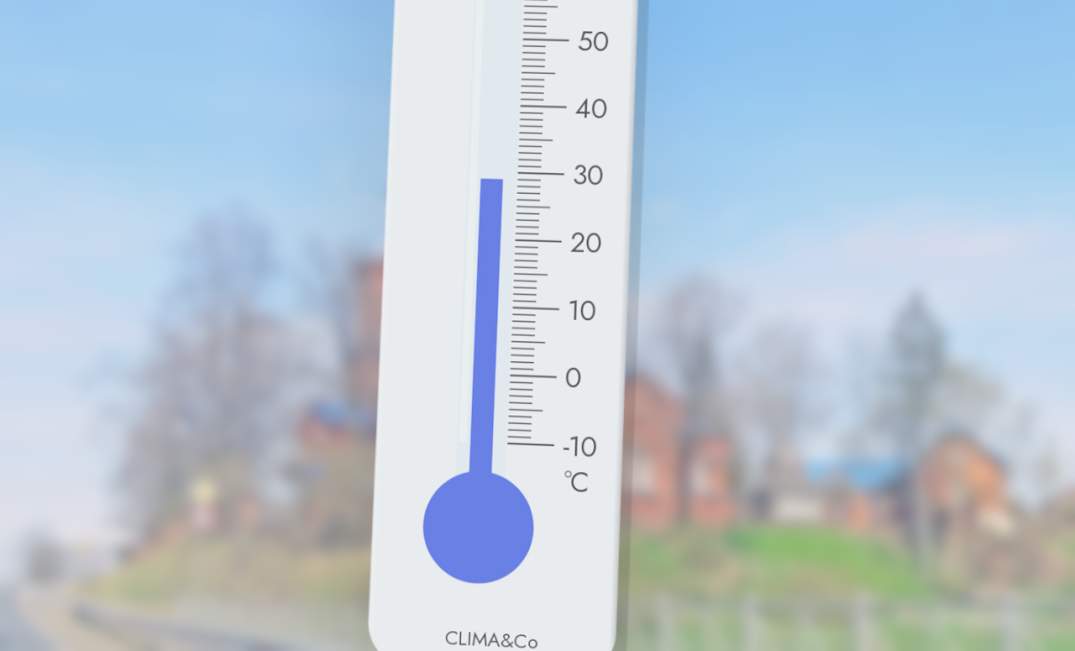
value=29 unit=°C
